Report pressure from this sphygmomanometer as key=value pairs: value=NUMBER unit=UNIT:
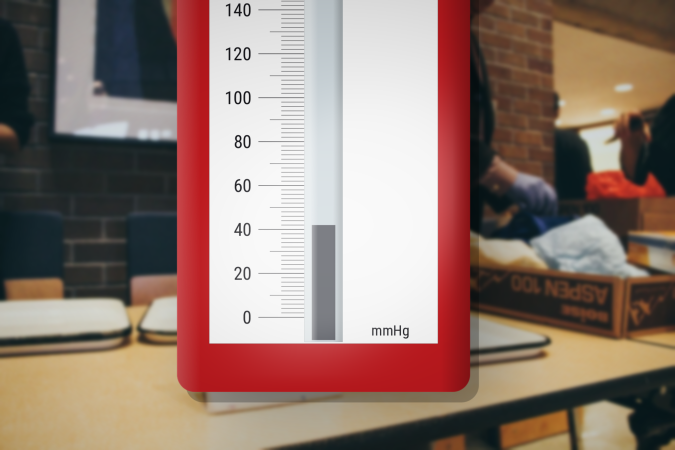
value=42 unit=mmHg
